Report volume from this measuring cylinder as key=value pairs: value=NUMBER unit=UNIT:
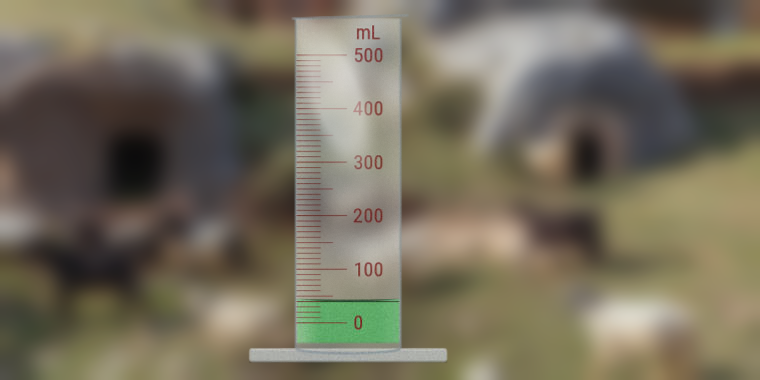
value=40 unit=mL
